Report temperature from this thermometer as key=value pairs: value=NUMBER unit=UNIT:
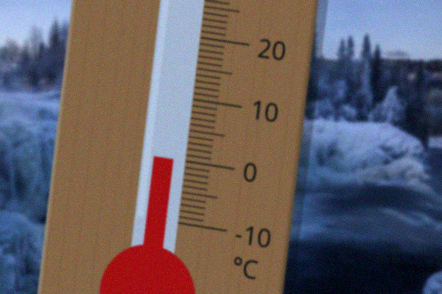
value=0 unit=°C
